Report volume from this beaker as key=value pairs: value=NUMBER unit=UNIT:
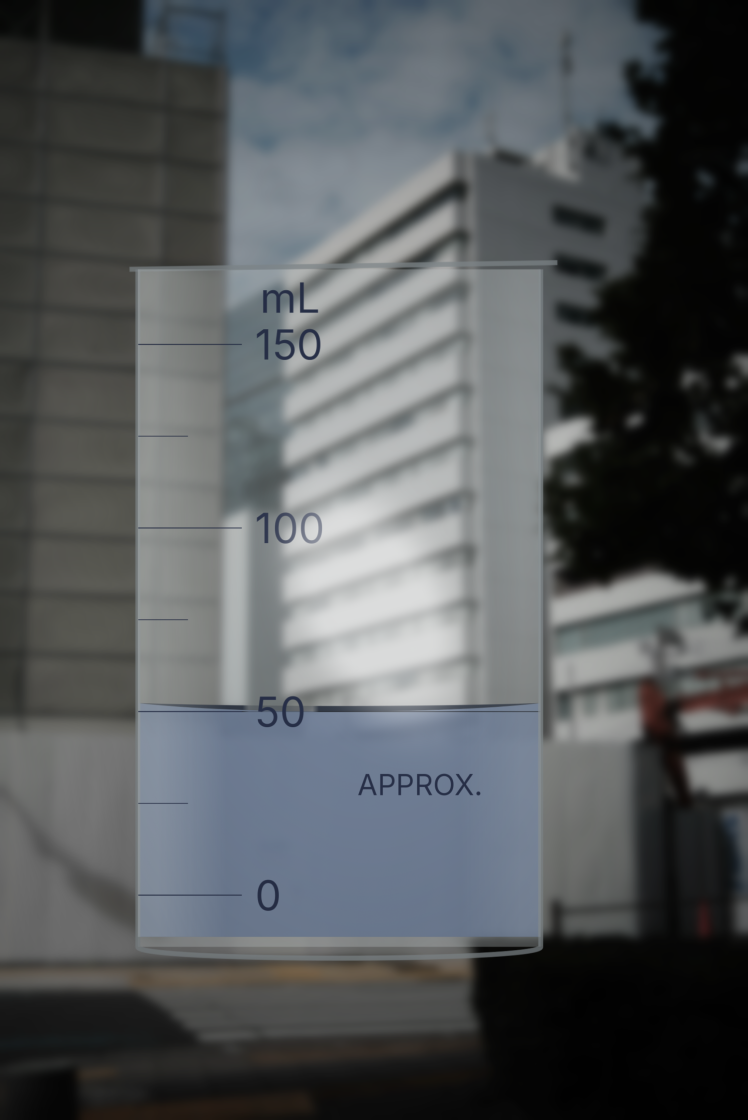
value=50 unit=mL
